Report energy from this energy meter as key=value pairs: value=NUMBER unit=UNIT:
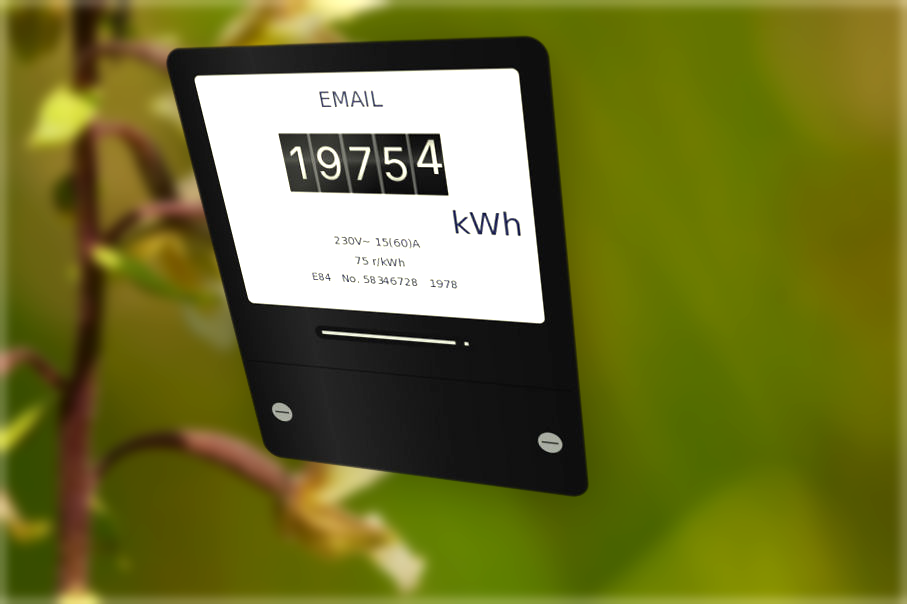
value=19754 unit=kWh
